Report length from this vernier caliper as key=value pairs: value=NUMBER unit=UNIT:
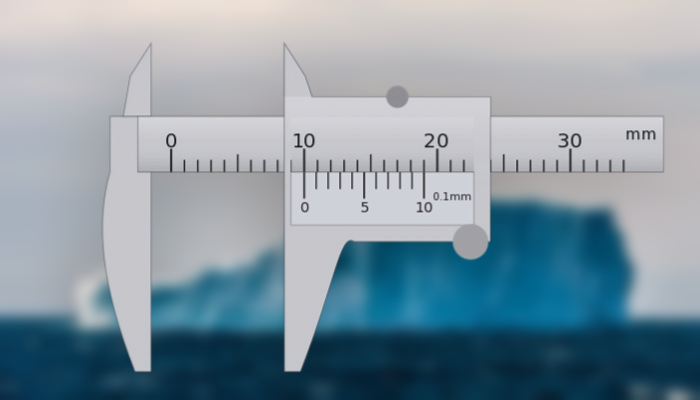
value=10.0 unit=mm
